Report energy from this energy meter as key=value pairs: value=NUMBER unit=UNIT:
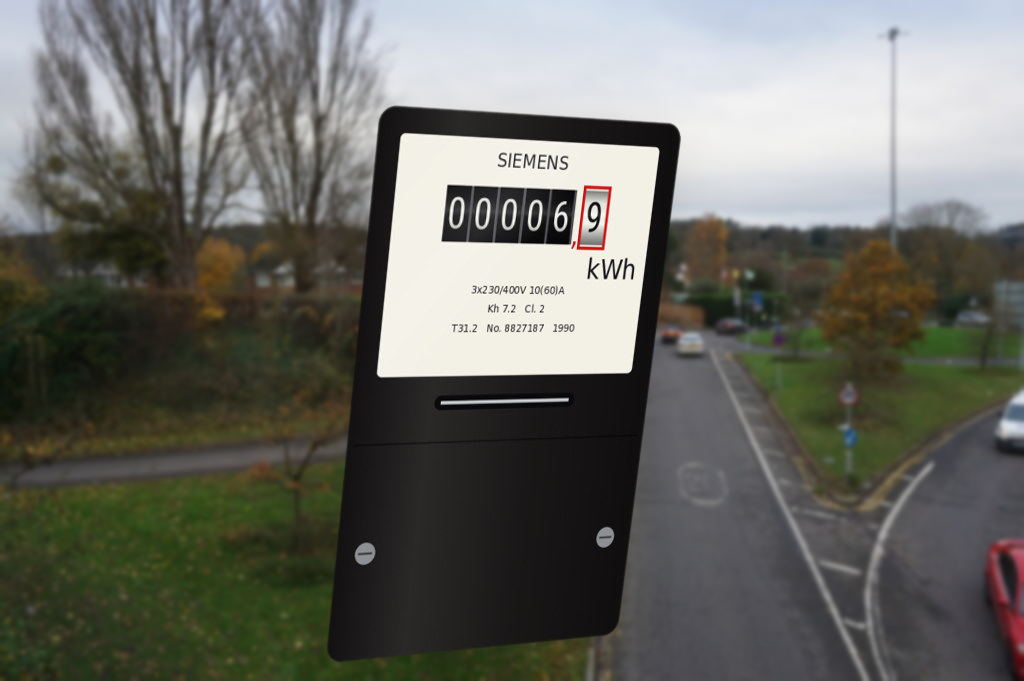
value=6.9 unit=kWh
